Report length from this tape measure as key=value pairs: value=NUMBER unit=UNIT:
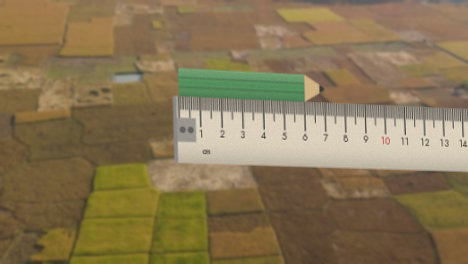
value=7 unit=cm
